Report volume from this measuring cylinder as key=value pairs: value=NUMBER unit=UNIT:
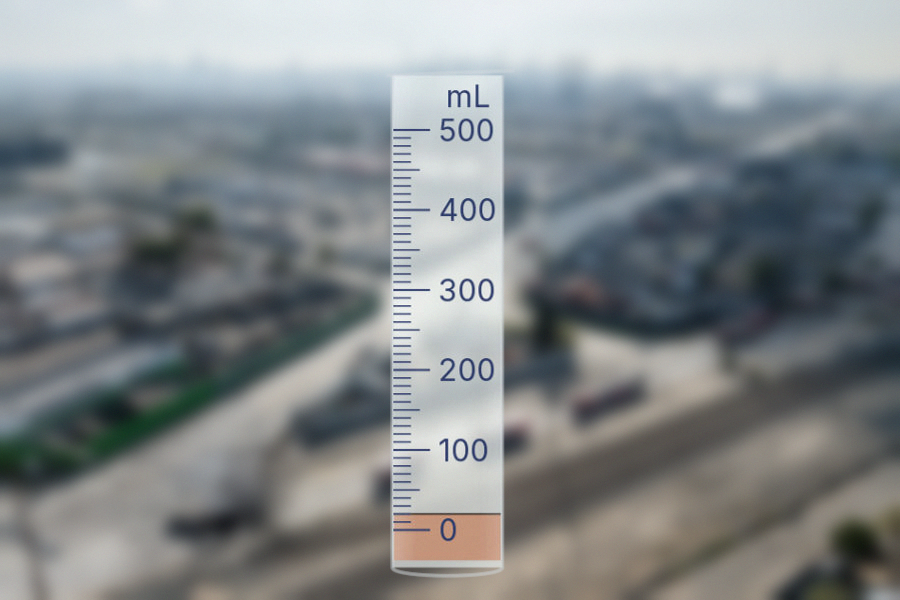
value=20 unit=mL
